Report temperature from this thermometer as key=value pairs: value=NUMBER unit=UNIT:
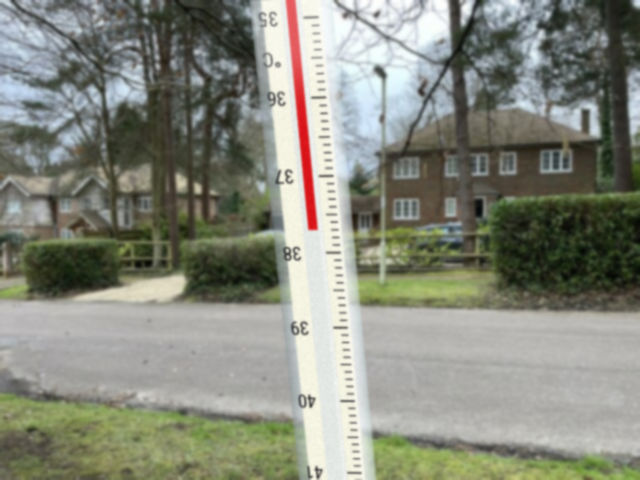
value=37.7 unit=°C
